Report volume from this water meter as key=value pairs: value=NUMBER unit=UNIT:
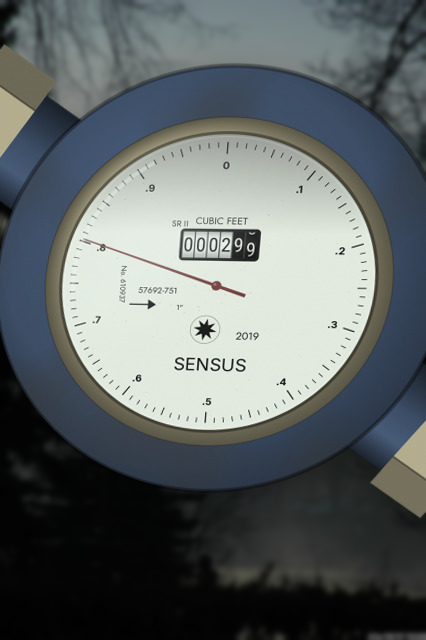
value=298.80 unit=ft³
